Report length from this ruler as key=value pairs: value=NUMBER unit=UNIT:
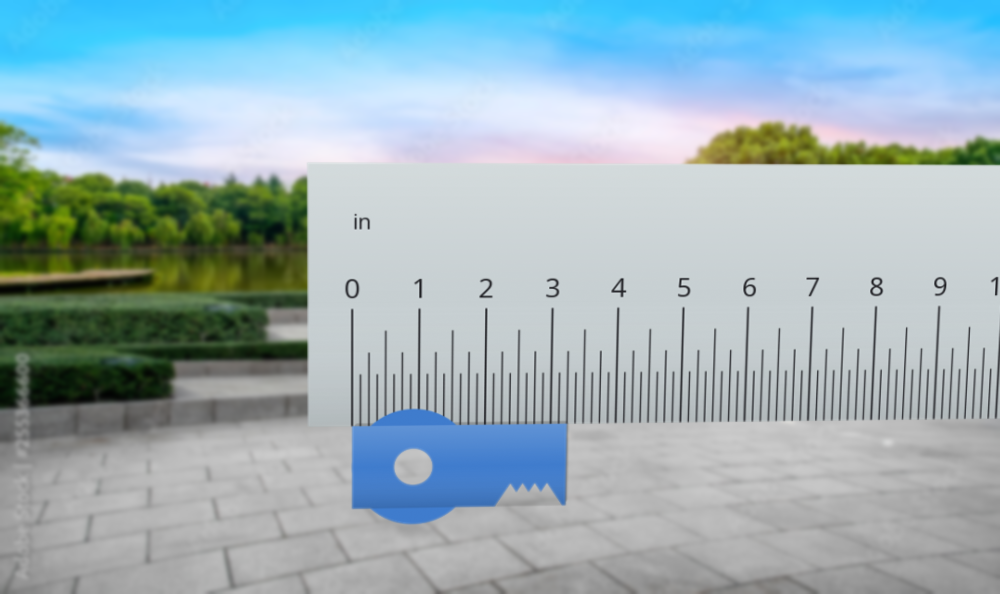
value=3.25 unit=in
